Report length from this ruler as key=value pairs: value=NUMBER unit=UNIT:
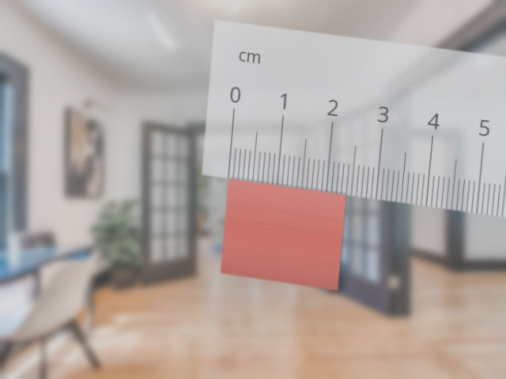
value=2.4 unit=cm
